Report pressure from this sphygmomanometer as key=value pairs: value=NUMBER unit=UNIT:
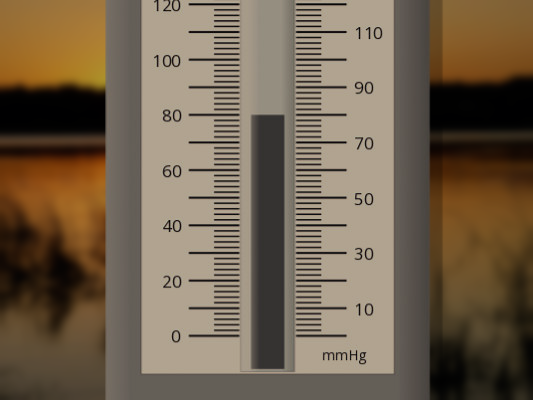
value=80 unit=mmHg
